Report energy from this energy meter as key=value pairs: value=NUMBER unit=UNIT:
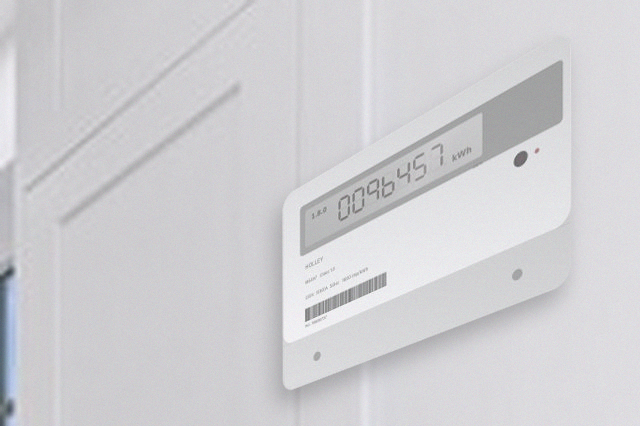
value=96457 unit=kWh
